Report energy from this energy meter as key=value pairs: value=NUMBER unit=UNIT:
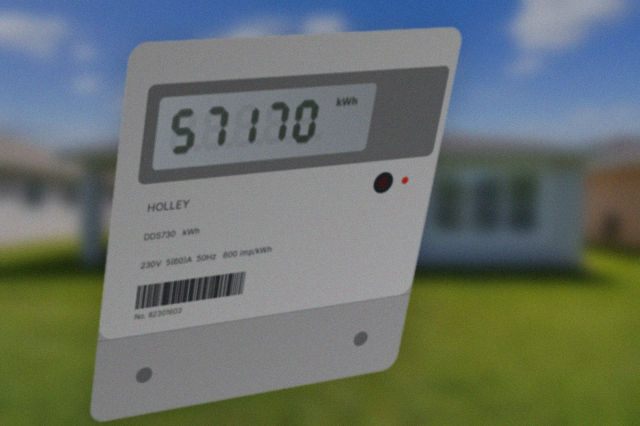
value=57170 unit=kWh
